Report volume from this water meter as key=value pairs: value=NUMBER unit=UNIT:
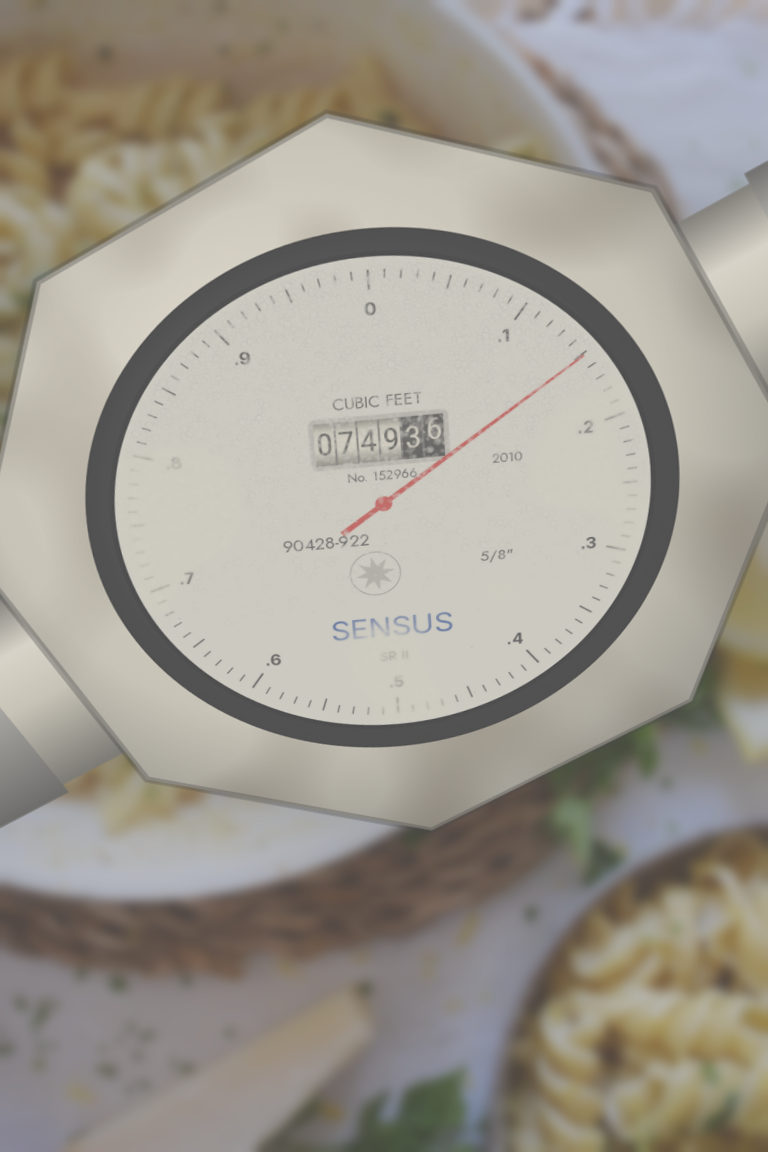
value=74936.15 unit=ft³
